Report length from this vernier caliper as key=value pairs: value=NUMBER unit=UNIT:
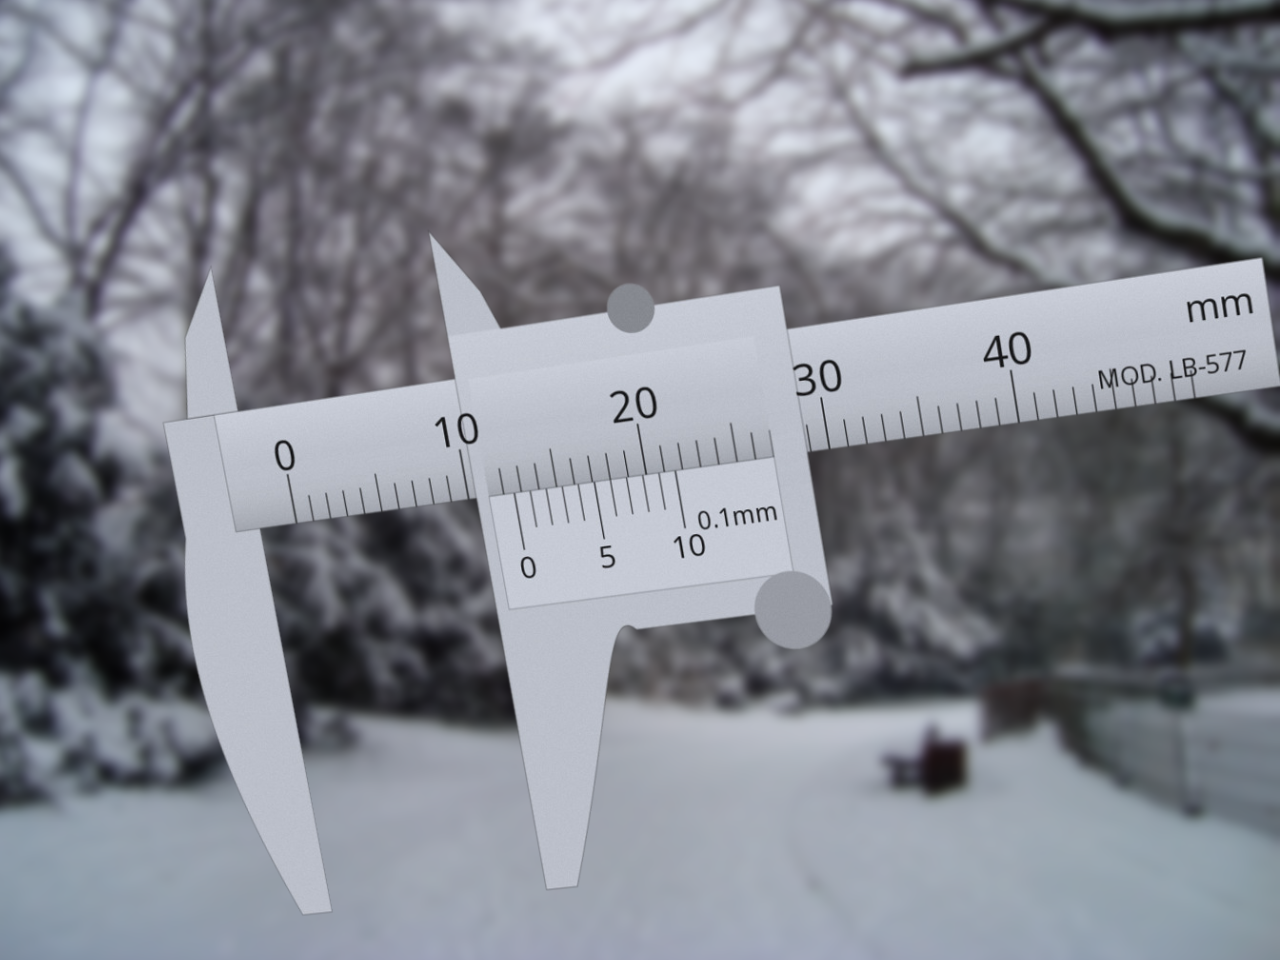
value=12.6 unit=mm
